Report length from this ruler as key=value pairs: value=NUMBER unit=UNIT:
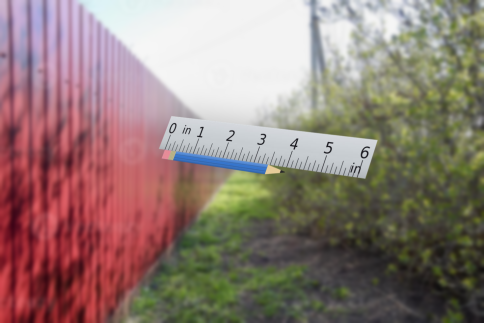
value=4 unit=in
